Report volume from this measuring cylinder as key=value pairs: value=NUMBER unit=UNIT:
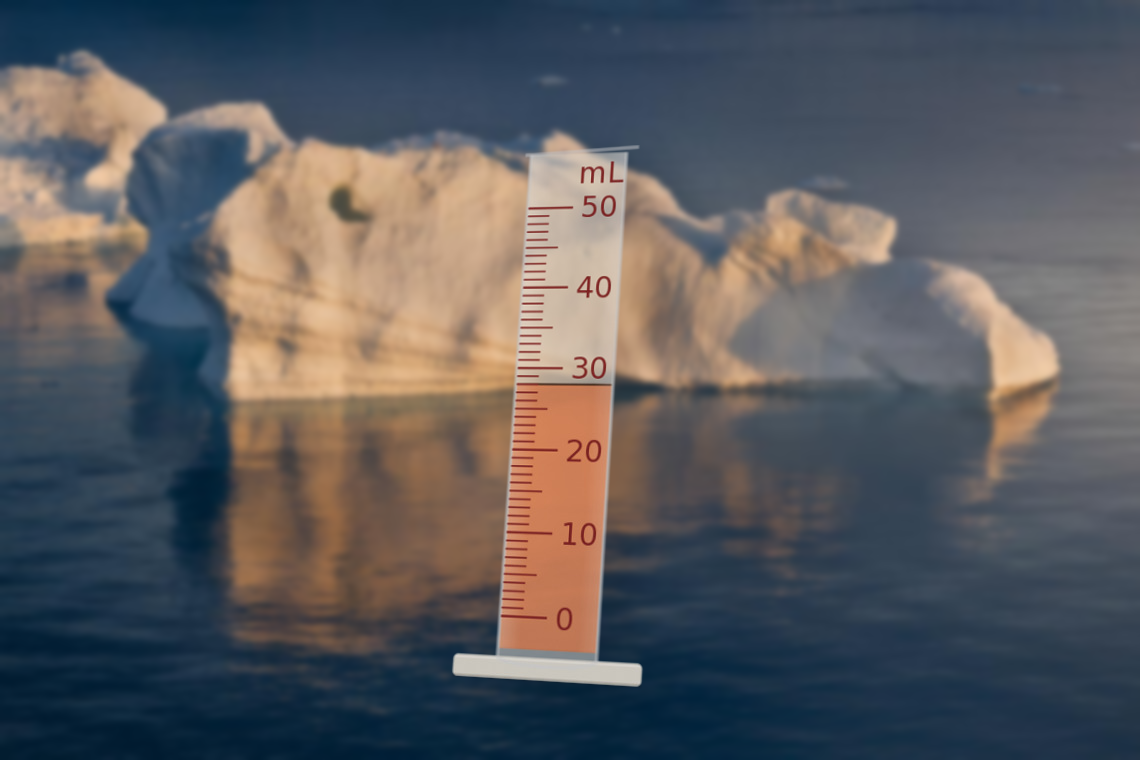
value=28 unit=mL
